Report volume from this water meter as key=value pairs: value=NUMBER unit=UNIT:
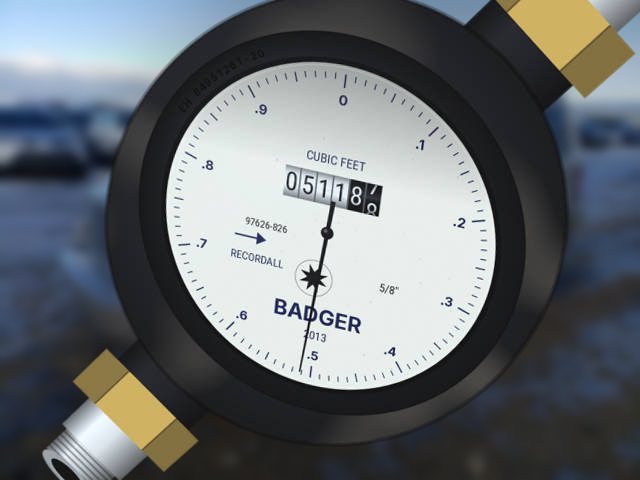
value=51187.51 unit=ft³
